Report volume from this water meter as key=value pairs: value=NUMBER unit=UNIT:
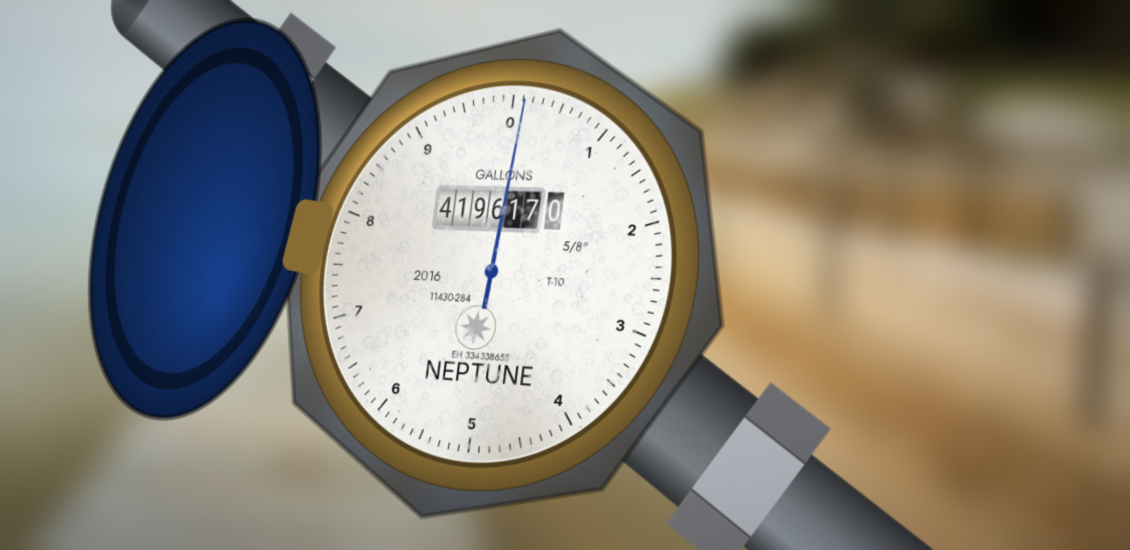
value=4196170.1 unit=gal
